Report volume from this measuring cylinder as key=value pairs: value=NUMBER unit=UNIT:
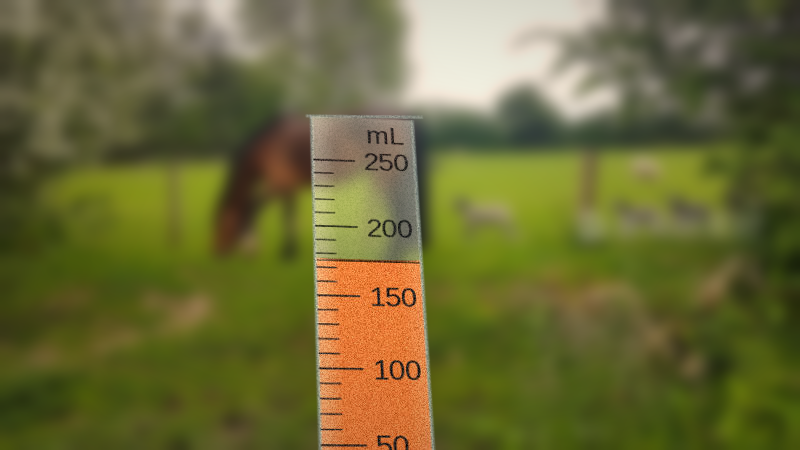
value=175 unit=mL
